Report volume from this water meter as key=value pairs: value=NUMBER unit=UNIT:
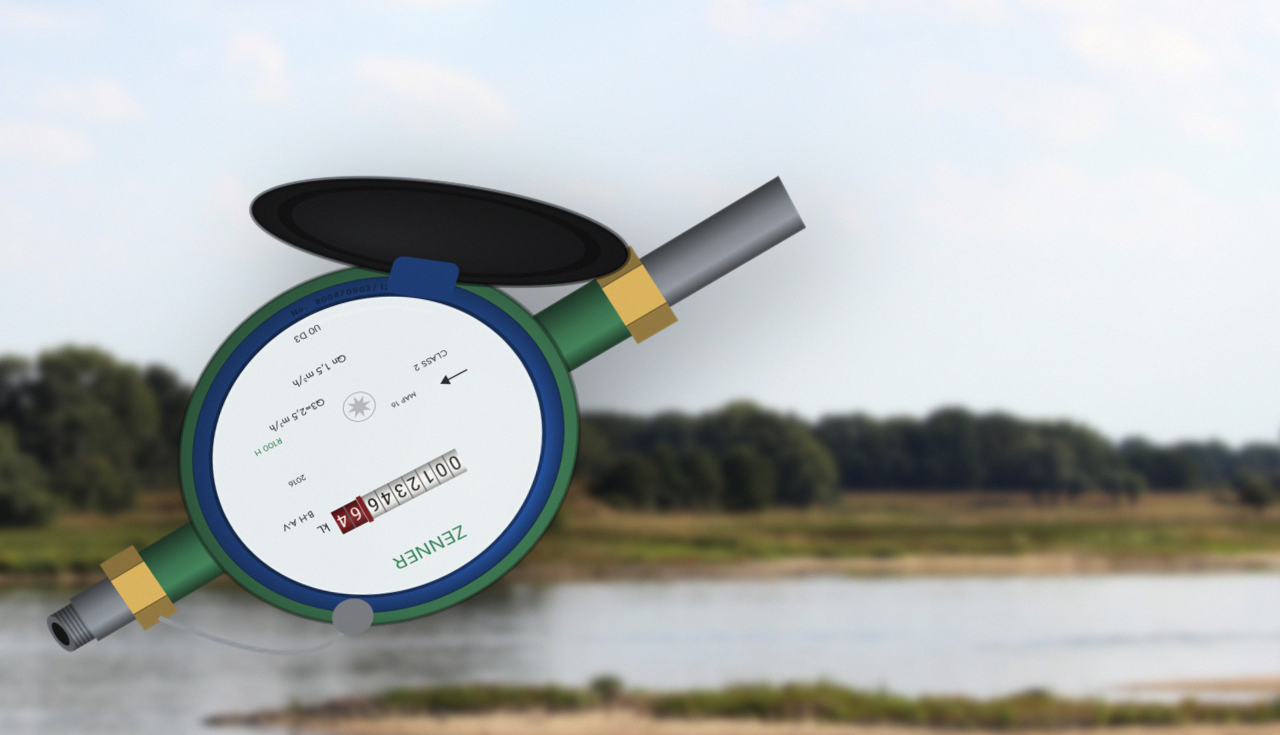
value=12346.64 unit=kL
